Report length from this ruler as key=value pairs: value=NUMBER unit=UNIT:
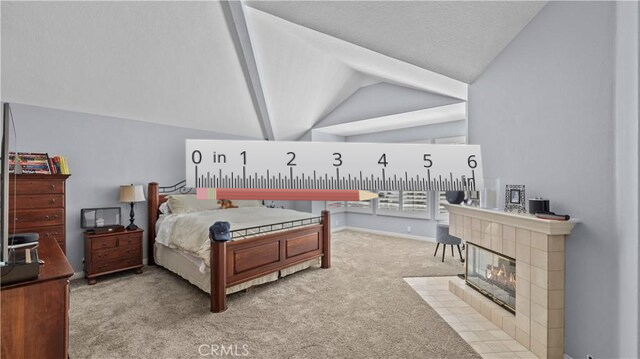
value=4 unit=in
